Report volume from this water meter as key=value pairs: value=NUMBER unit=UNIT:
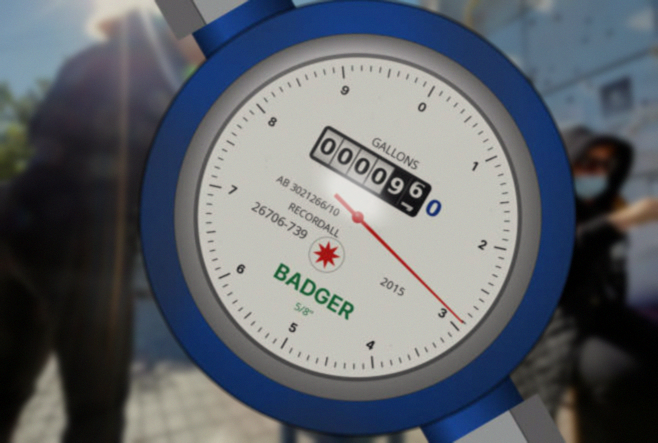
value=962.9 unit=gal
